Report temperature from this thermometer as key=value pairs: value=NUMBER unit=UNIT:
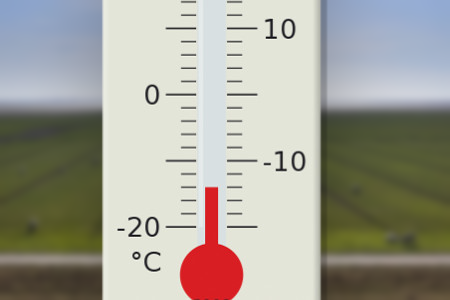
value=-14 unit=°C
